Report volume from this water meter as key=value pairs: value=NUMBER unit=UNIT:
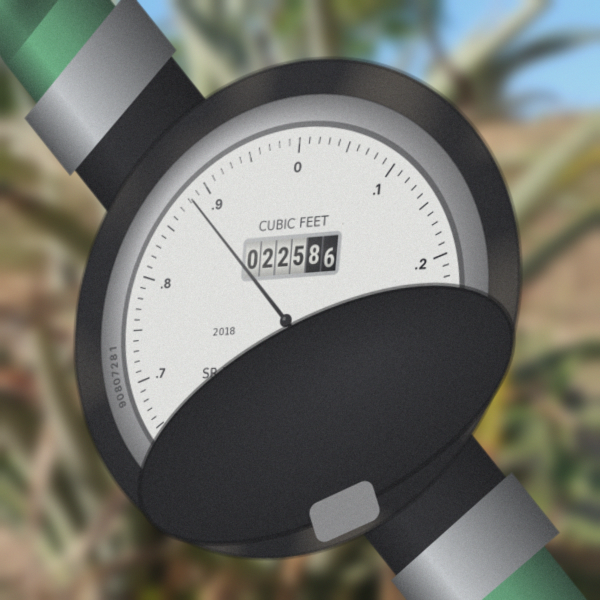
value=22585.88 unit=ft³
